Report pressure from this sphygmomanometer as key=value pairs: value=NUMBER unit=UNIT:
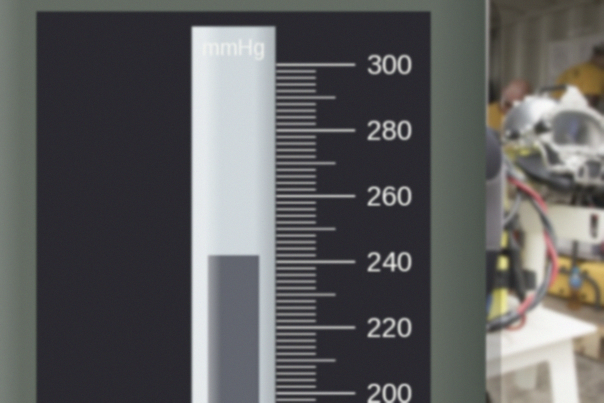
value=242 unit=mmHg
